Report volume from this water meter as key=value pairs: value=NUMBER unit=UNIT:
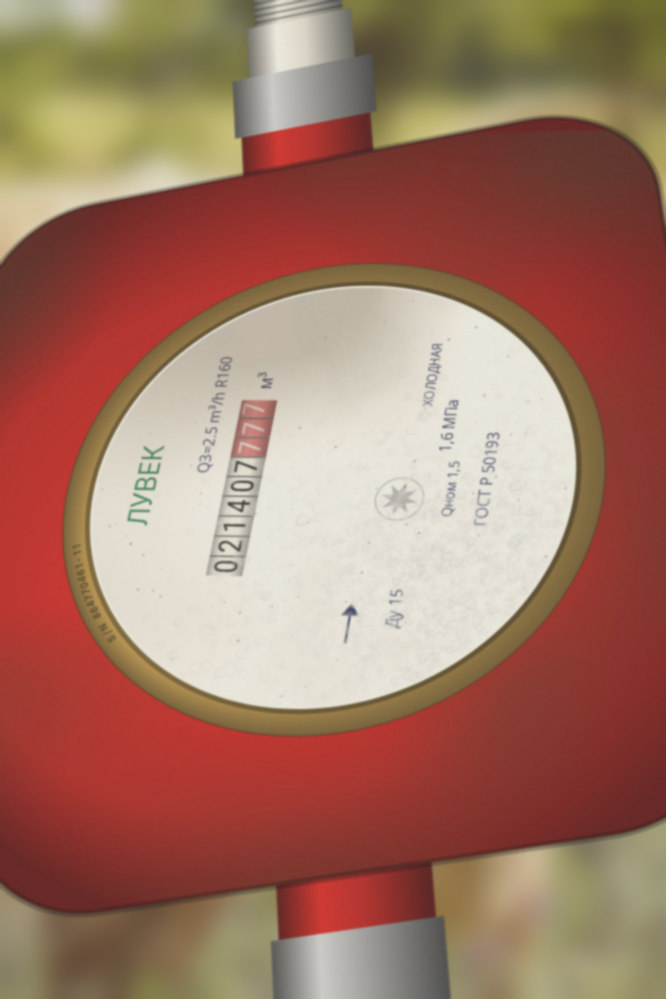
value=21407.777 unit=m³
